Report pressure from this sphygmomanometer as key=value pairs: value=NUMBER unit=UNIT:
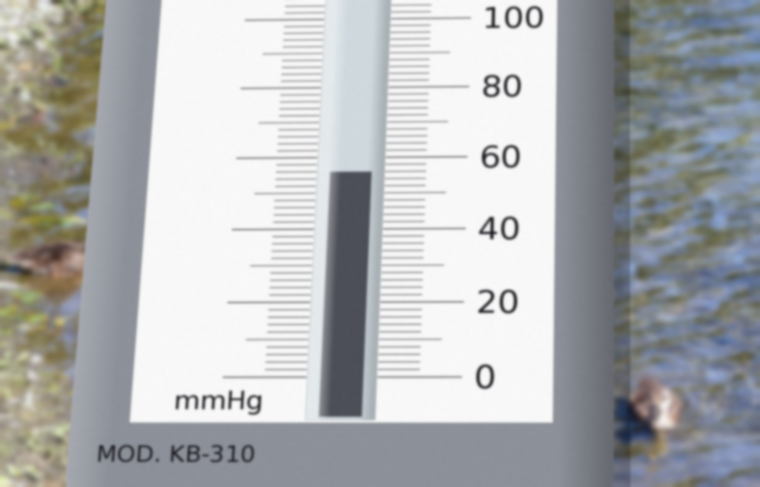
value=56 unit=mmHg
